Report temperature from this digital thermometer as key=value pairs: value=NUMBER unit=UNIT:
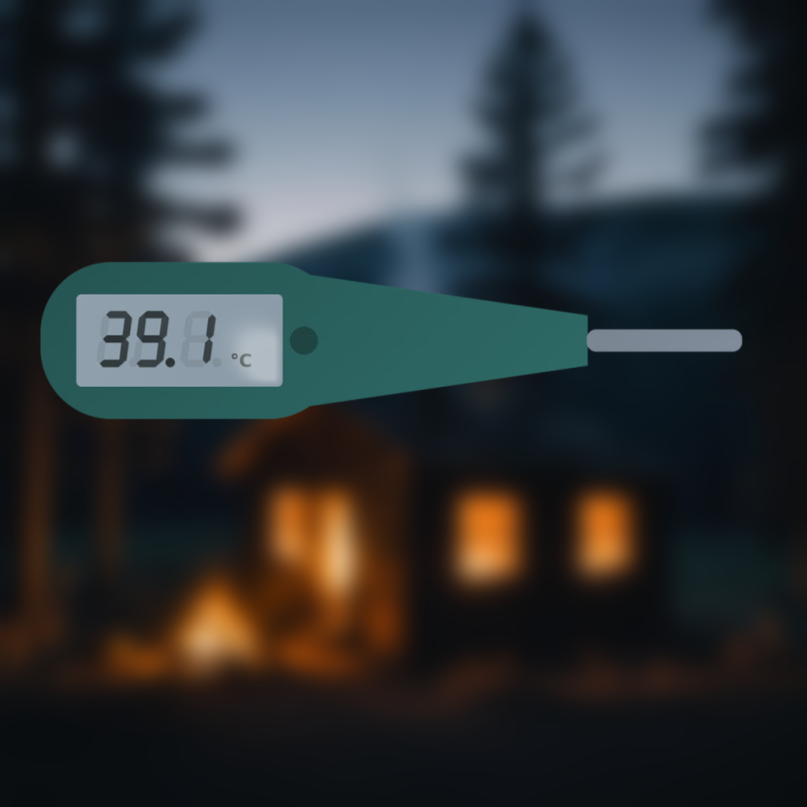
value=39.1 unit=°C
